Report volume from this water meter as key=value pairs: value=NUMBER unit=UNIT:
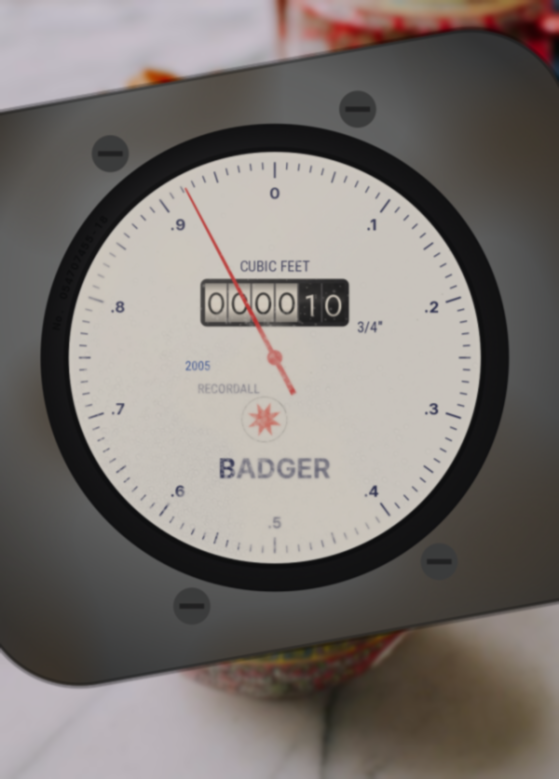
value=9.92 unit=ft³
